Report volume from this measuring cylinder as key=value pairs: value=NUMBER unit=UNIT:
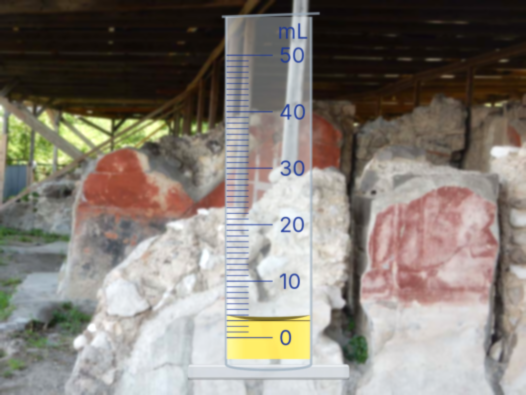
value=3 unit=mL
